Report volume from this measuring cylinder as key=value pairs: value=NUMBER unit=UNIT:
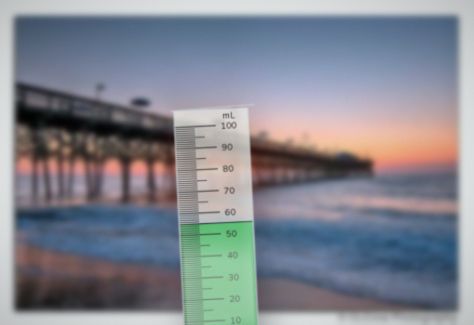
value=55 unit=mL
